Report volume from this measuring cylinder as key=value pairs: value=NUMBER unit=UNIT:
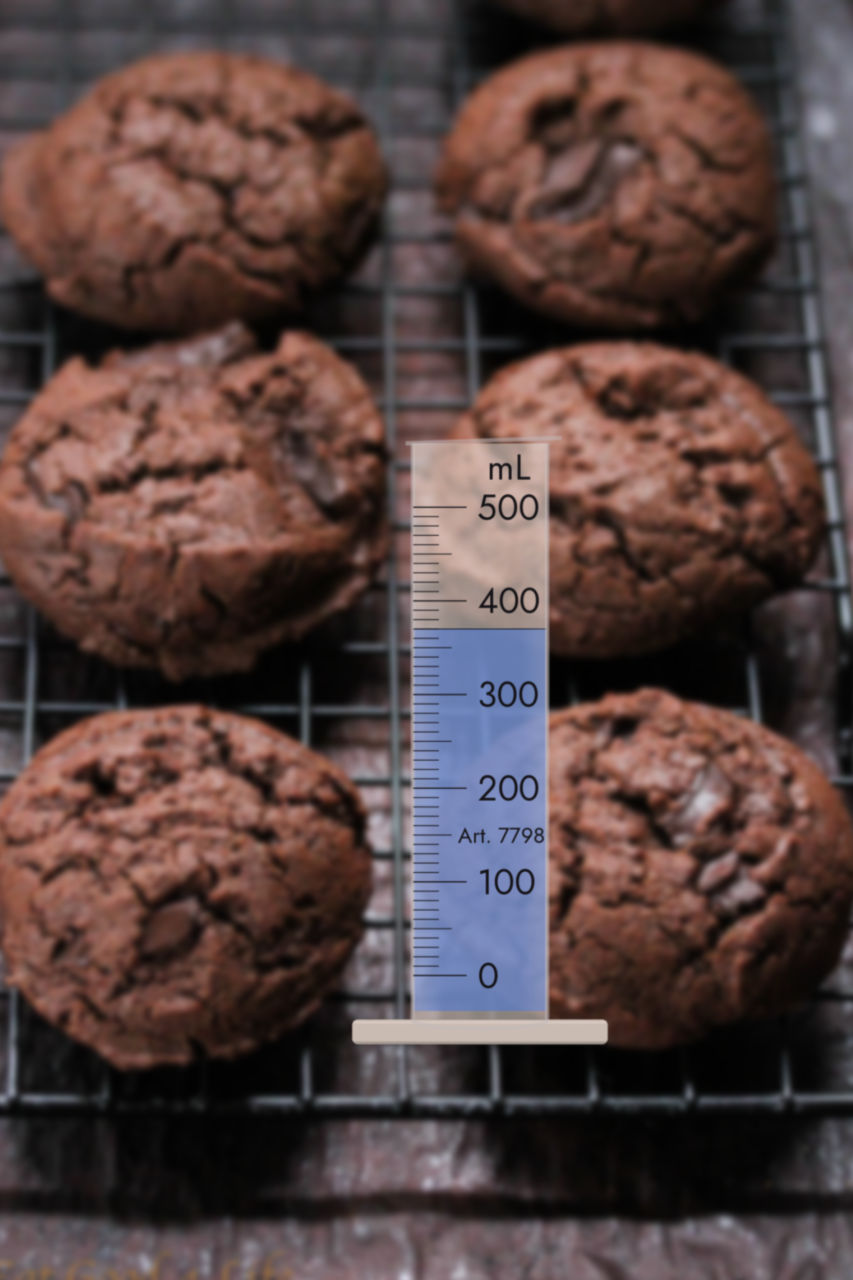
value=370 unit=mL
